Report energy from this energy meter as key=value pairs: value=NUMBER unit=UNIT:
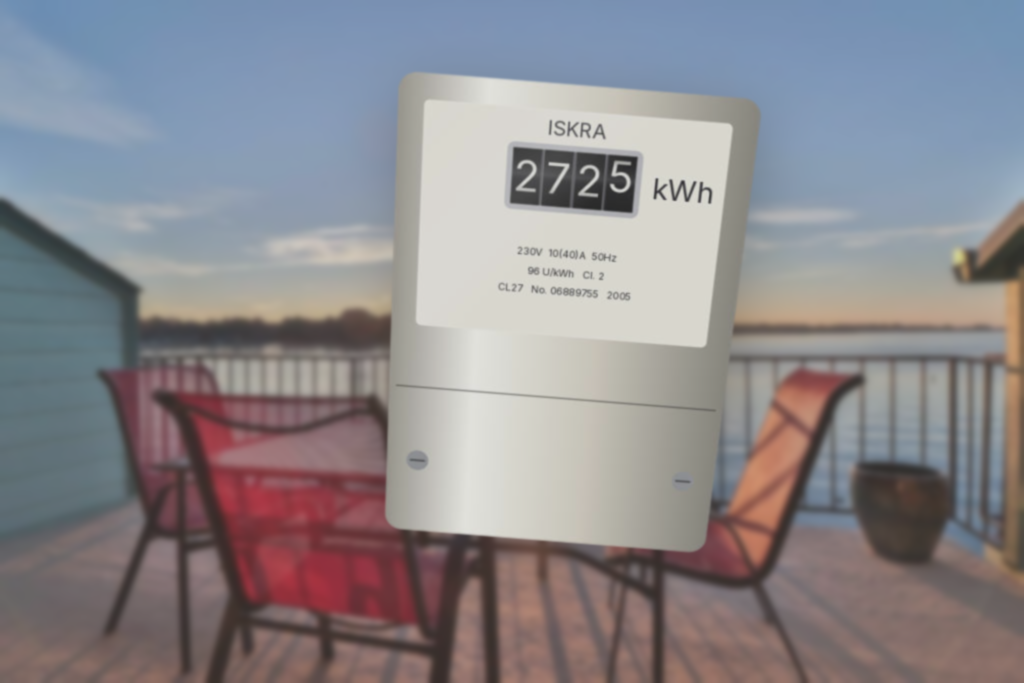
value=2725 unit=kWh
